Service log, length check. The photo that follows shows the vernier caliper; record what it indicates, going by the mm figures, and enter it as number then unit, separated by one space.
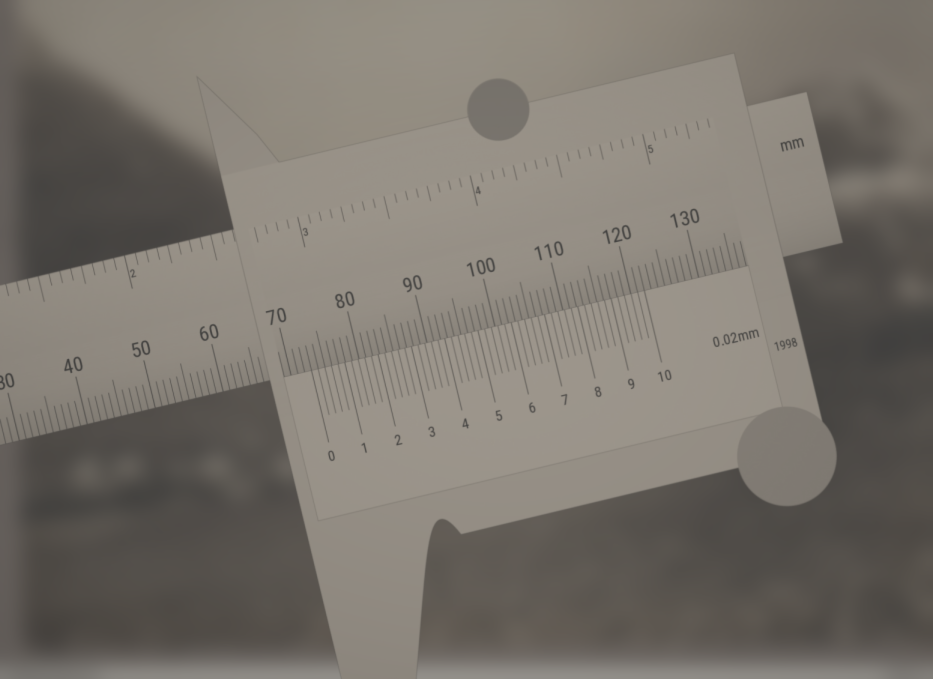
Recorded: 73.0 mm
